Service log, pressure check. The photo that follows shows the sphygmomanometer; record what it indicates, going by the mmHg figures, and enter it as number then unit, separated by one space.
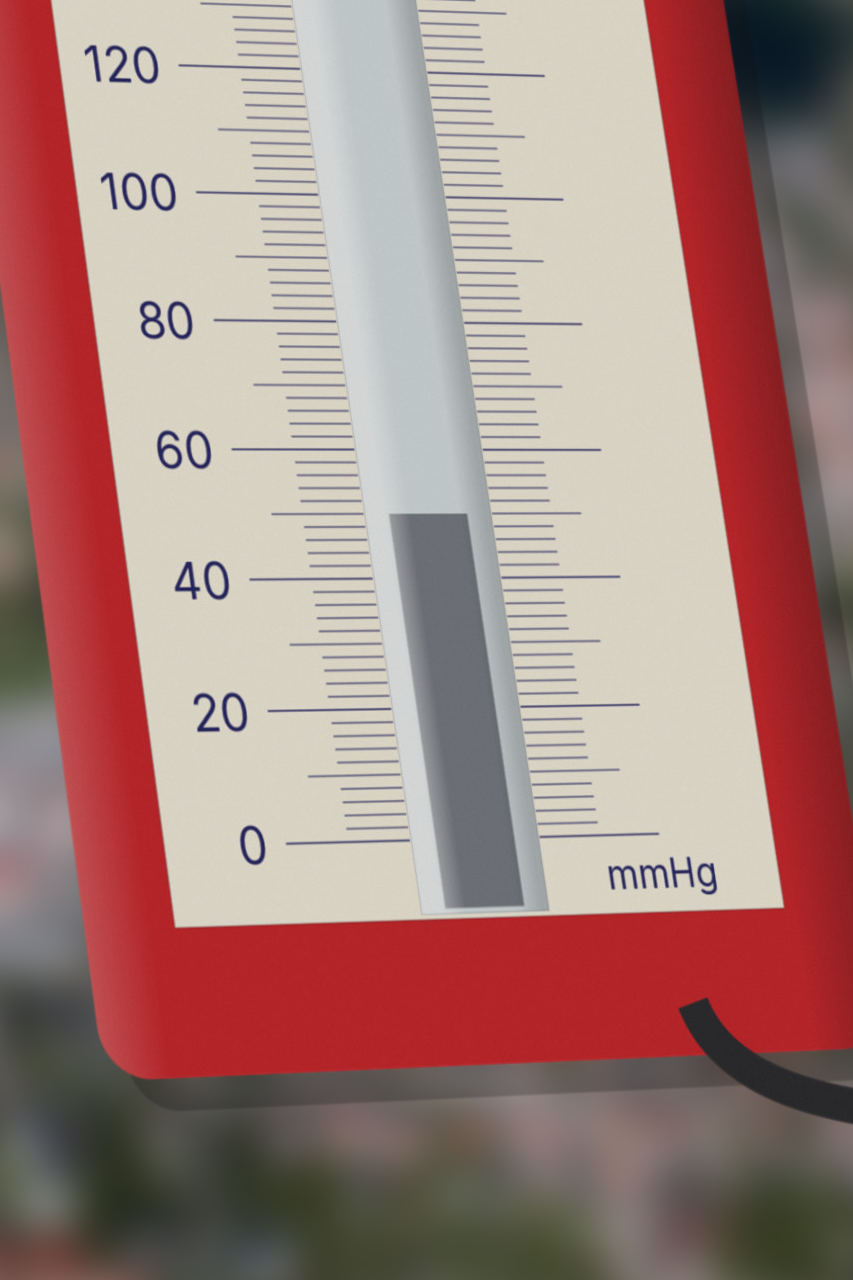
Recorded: 50 mmHg
